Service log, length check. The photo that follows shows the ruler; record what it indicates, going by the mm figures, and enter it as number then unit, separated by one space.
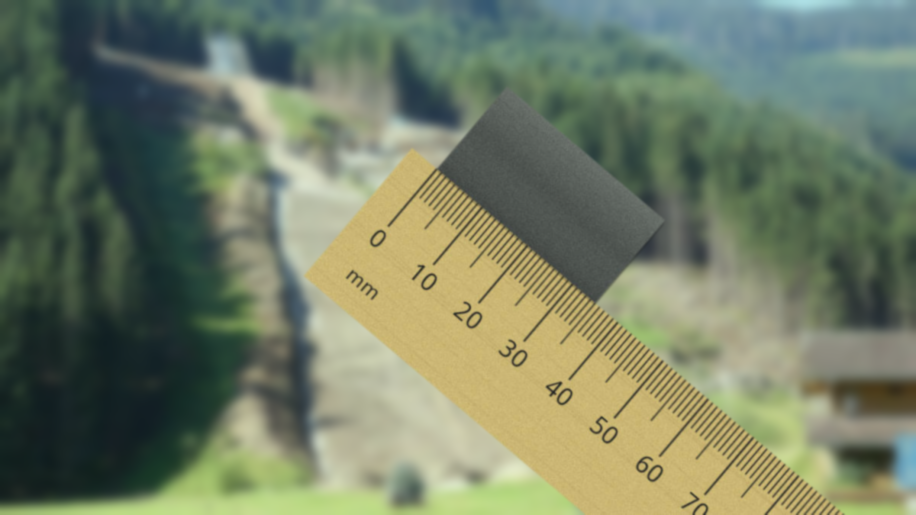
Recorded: 35 mm
